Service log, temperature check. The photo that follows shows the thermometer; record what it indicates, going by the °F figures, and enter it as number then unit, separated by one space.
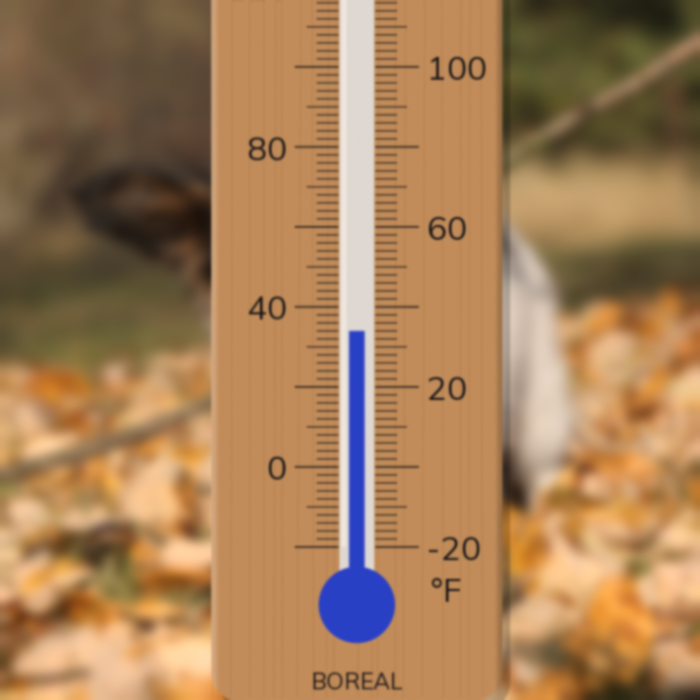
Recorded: 34 °F
